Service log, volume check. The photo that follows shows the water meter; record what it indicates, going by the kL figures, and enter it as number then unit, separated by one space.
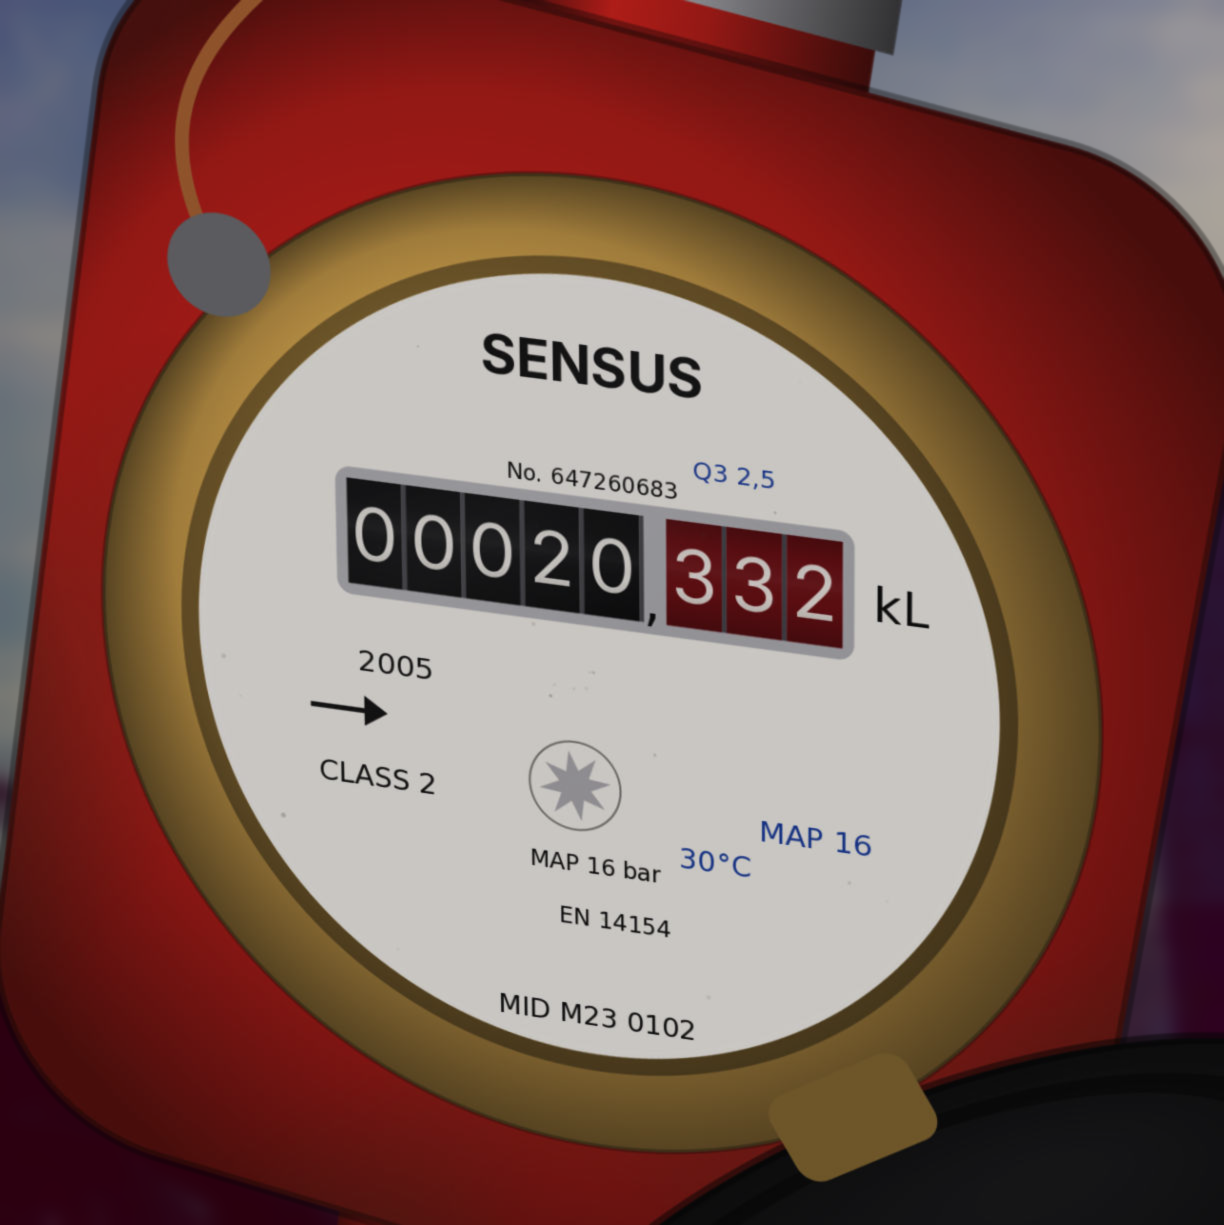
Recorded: 20.332 kL
